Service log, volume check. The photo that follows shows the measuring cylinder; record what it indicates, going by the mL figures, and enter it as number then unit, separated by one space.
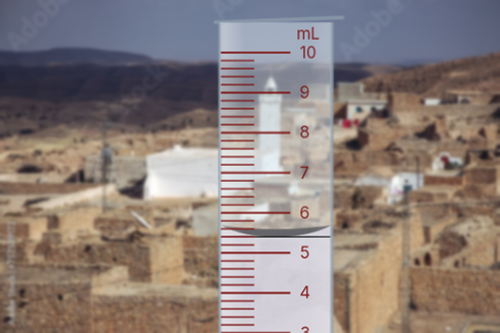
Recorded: 5.4 mL
